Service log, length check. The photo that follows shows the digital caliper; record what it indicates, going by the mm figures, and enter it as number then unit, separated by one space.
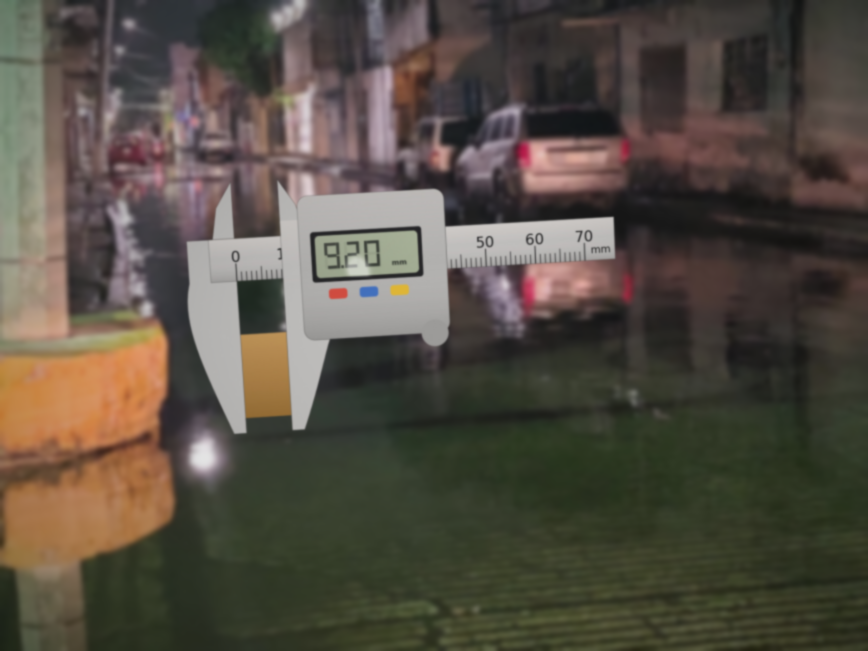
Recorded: 9.20 mm
